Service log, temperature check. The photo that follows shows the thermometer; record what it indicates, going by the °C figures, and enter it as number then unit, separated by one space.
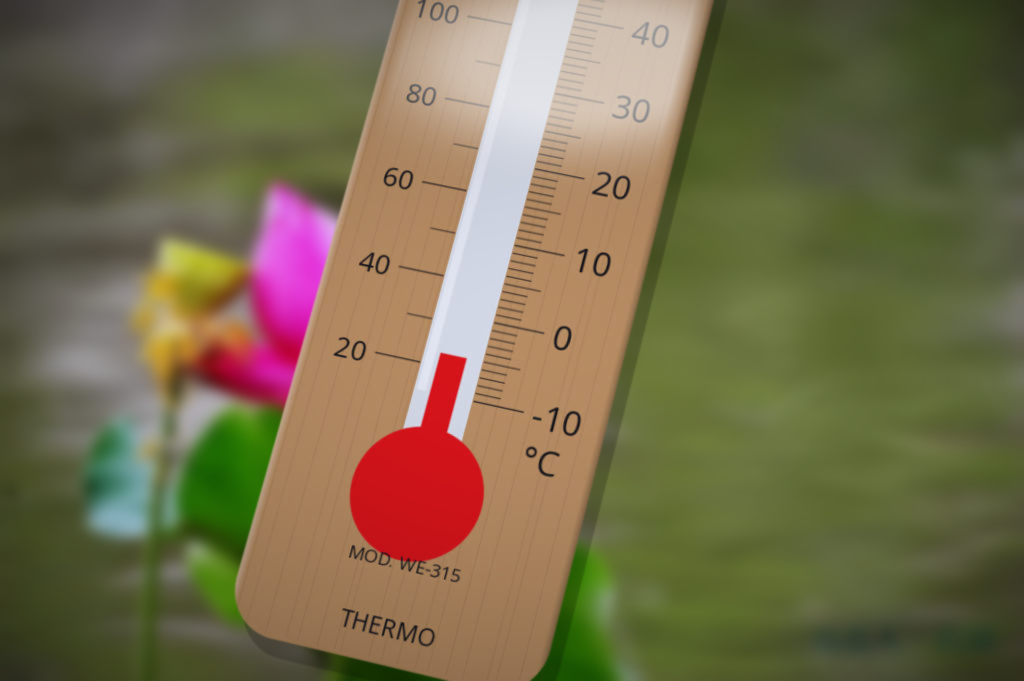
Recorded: -5 °C
